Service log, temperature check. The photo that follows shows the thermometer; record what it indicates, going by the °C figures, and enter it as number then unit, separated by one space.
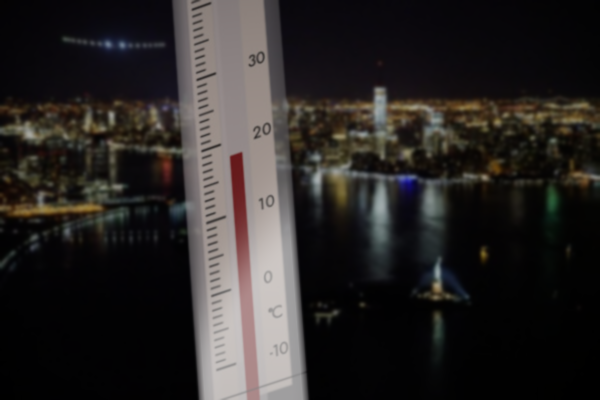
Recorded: 18 °C
